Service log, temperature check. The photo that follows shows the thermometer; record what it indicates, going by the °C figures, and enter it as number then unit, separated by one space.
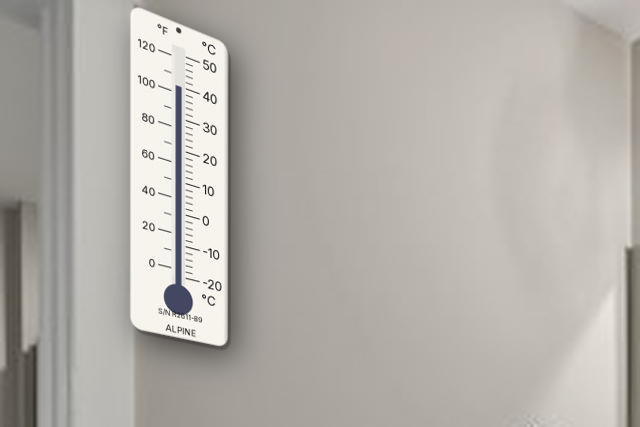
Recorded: 40 °C
